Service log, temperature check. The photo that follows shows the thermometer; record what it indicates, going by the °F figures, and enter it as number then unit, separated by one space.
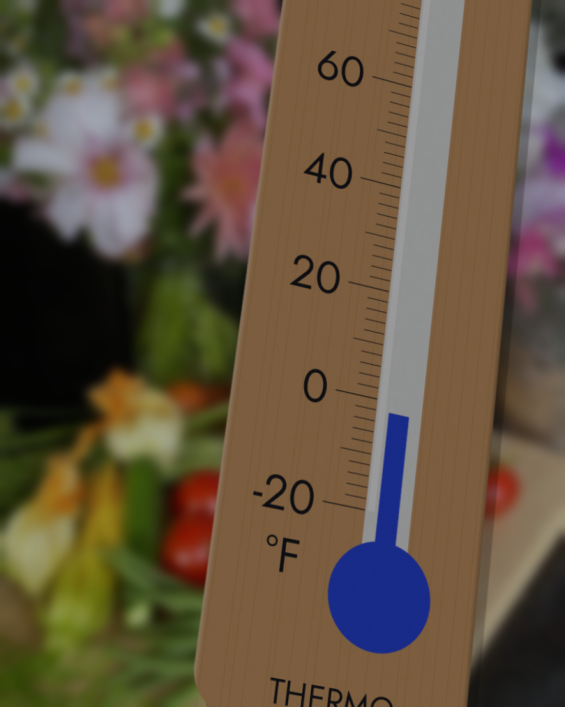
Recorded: -2 °F
